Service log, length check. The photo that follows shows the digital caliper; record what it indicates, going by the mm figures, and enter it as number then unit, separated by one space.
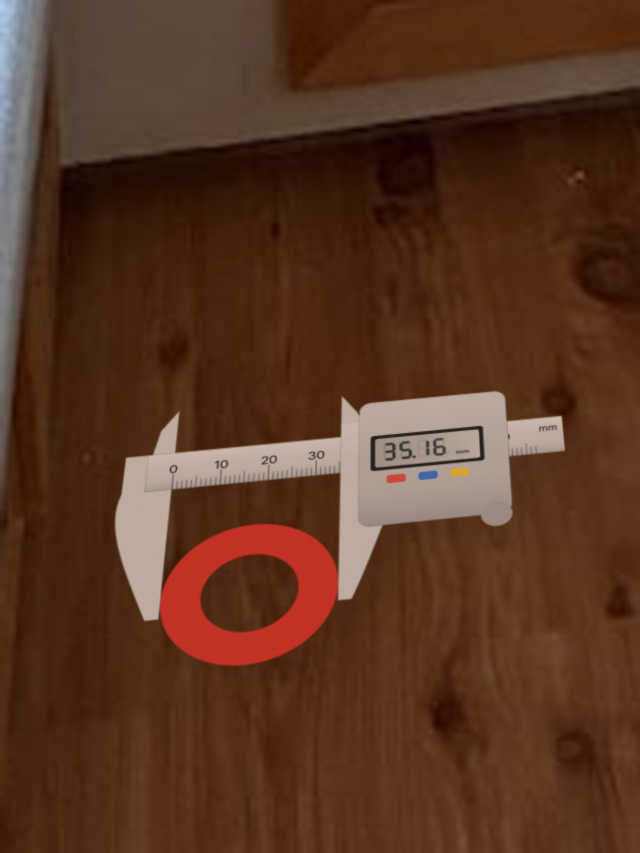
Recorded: 35.16 mm
